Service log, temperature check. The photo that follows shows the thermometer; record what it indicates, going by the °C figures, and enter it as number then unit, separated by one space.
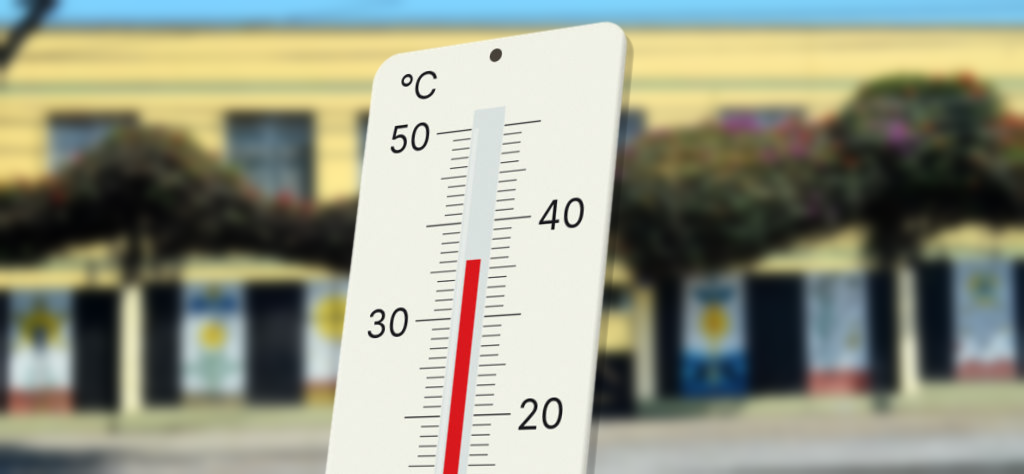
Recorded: 36 °C
